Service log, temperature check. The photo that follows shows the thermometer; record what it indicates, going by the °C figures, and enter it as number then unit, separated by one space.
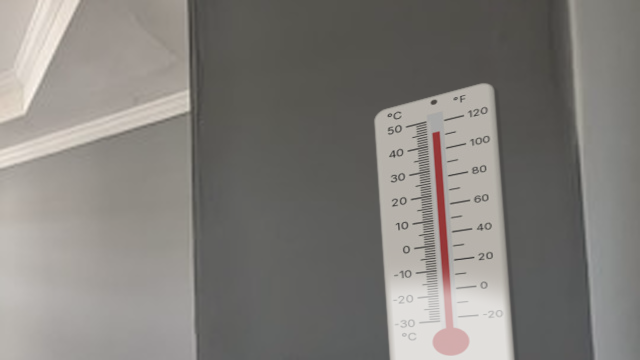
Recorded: 45 °C
